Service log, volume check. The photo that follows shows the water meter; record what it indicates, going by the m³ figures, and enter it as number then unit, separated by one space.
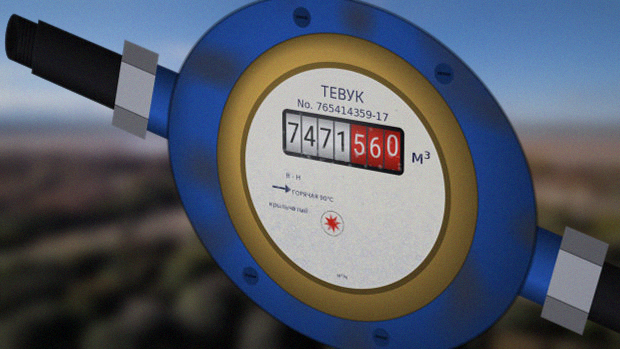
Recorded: 7471.560 m³
